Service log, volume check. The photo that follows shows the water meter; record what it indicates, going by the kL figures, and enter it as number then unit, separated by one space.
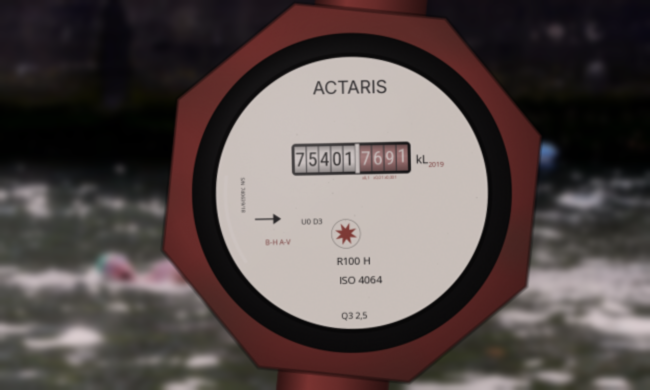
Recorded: 75401.7691 kL
